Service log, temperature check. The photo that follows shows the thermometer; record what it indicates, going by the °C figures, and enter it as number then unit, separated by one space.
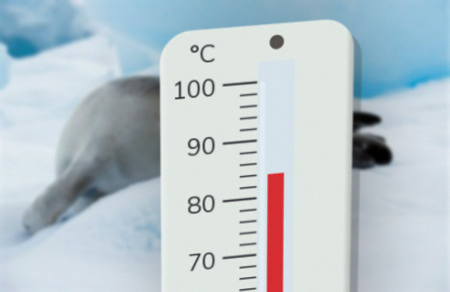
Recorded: 84 °C
